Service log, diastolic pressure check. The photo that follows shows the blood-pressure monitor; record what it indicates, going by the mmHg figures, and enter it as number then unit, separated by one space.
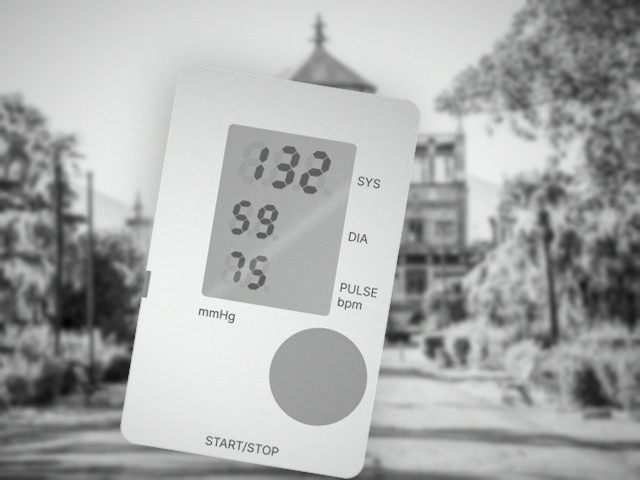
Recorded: 59 mmHg
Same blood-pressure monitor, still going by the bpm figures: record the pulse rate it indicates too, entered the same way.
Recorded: 75 bpm
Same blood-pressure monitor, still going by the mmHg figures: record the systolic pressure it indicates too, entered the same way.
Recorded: 132 mmHg
